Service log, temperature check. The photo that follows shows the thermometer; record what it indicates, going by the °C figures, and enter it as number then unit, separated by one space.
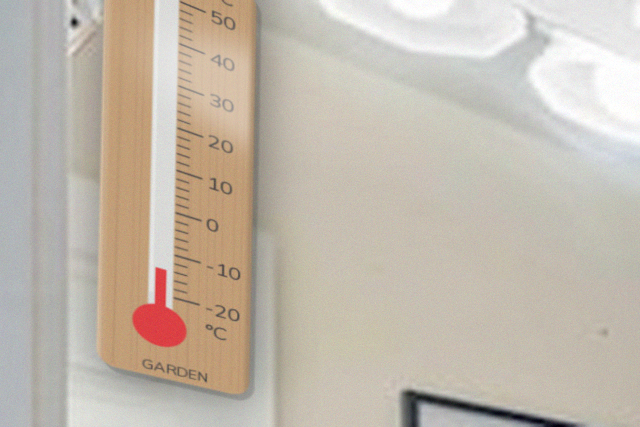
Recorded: -14 °C
